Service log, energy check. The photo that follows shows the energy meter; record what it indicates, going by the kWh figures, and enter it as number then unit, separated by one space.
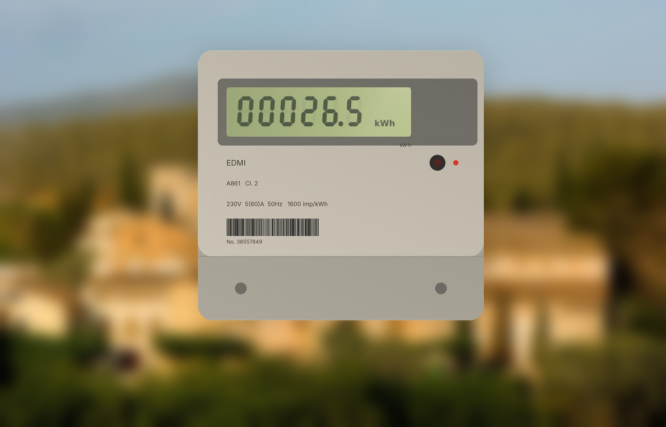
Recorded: 26.5 kWh
